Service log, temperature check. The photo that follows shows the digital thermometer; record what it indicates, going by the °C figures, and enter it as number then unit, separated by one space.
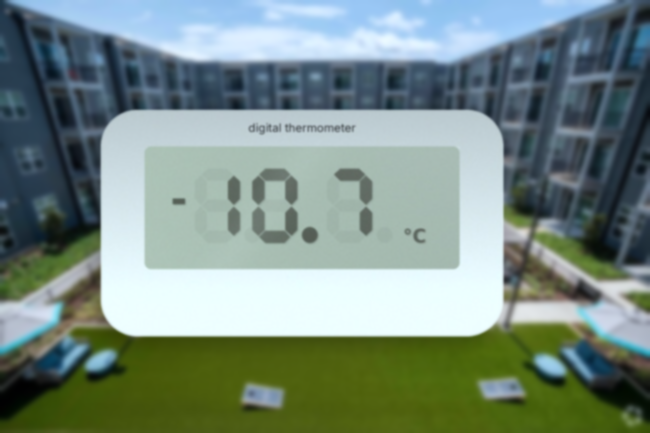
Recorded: -10.7 °C
